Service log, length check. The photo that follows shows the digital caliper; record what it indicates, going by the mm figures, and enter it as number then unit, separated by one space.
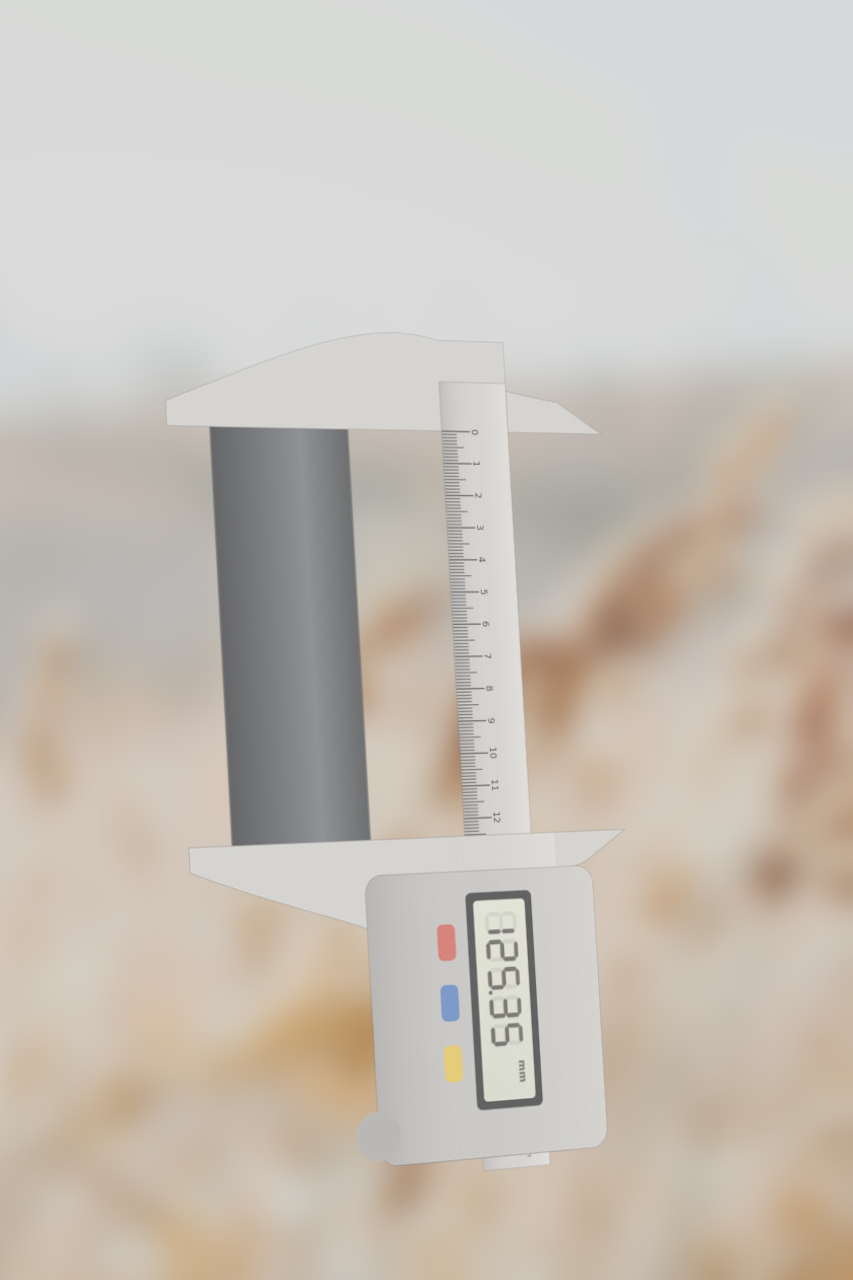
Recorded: 125.35 mm
